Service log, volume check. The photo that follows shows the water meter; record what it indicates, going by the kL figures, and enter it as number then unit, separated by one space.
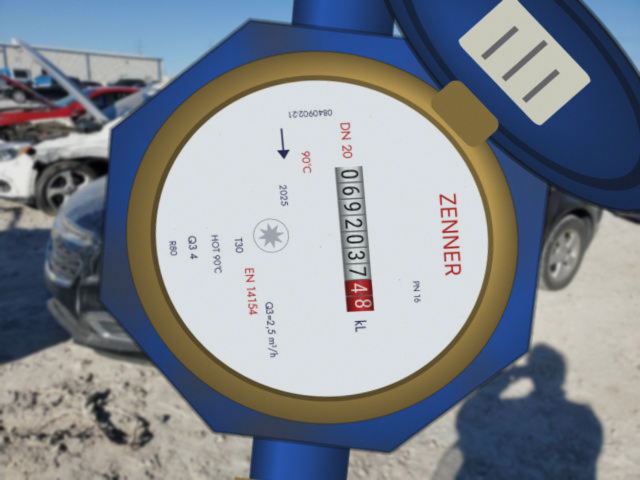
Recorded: 692037.48 kL
